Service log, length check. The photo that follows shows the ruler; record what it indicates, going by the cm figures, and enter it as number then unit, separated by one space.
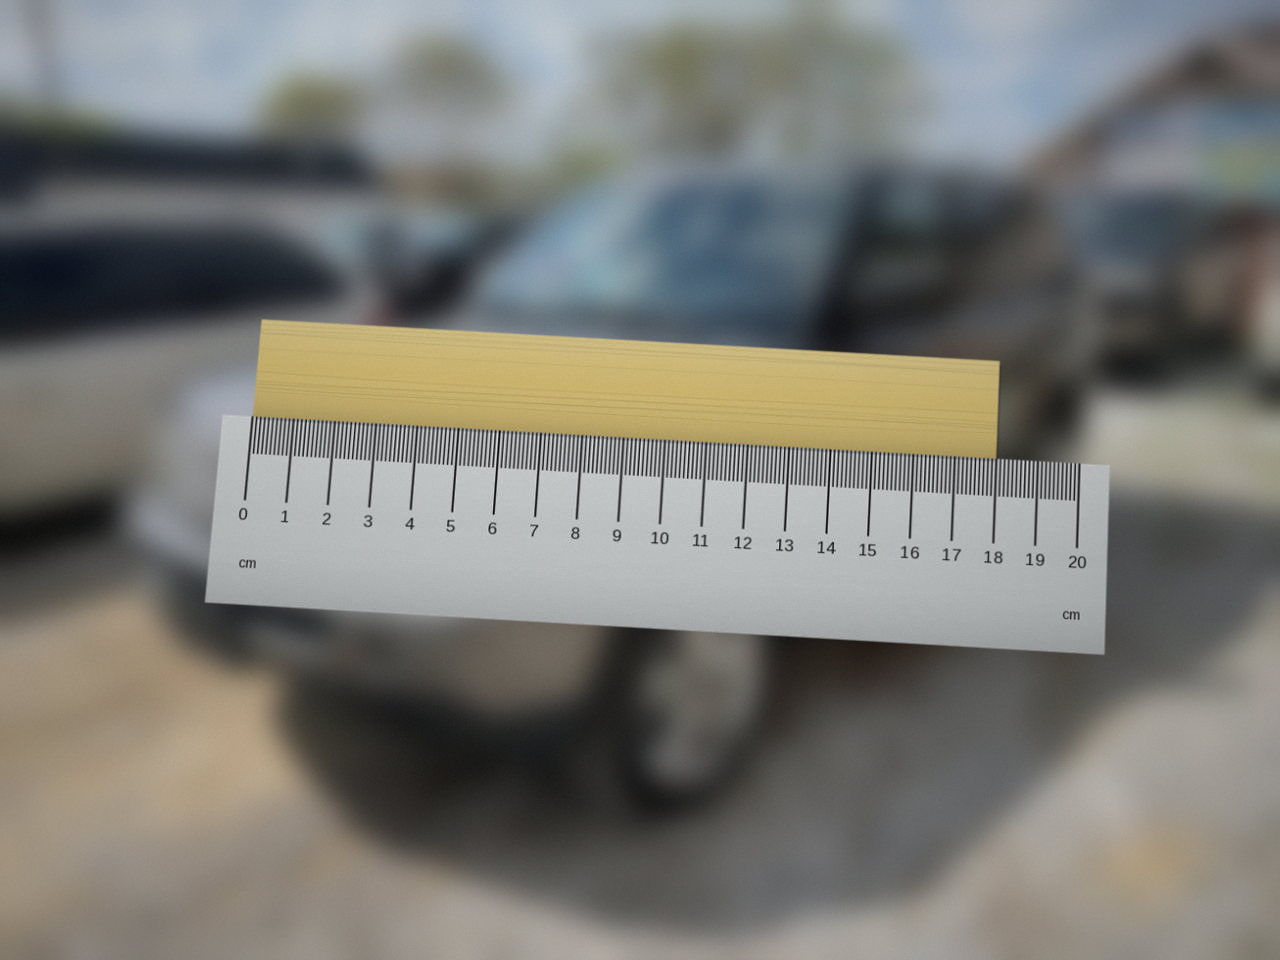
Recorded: 18 cm
